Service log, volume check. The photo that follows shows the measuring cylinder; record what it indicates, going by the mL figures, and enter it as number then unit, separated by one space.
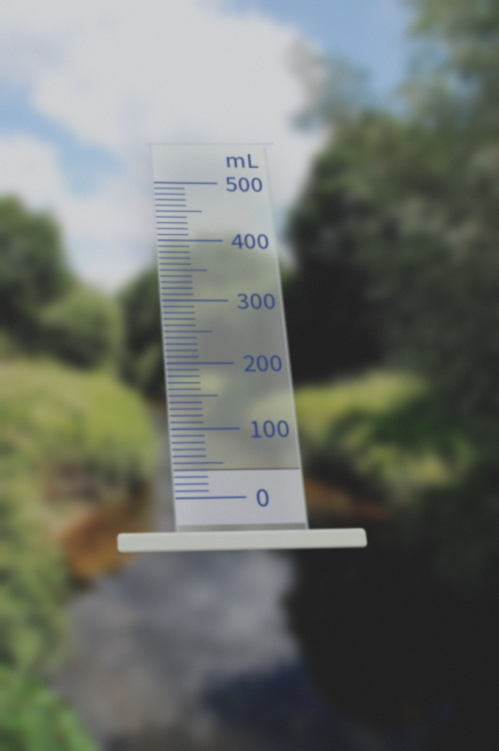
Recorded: 40 mL
